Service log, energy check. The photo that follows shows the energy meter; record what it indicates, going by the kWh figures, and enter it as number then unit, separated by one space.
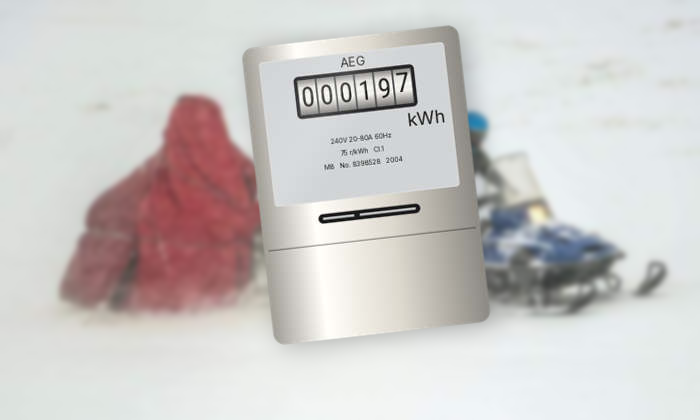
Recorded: 197 kWh
